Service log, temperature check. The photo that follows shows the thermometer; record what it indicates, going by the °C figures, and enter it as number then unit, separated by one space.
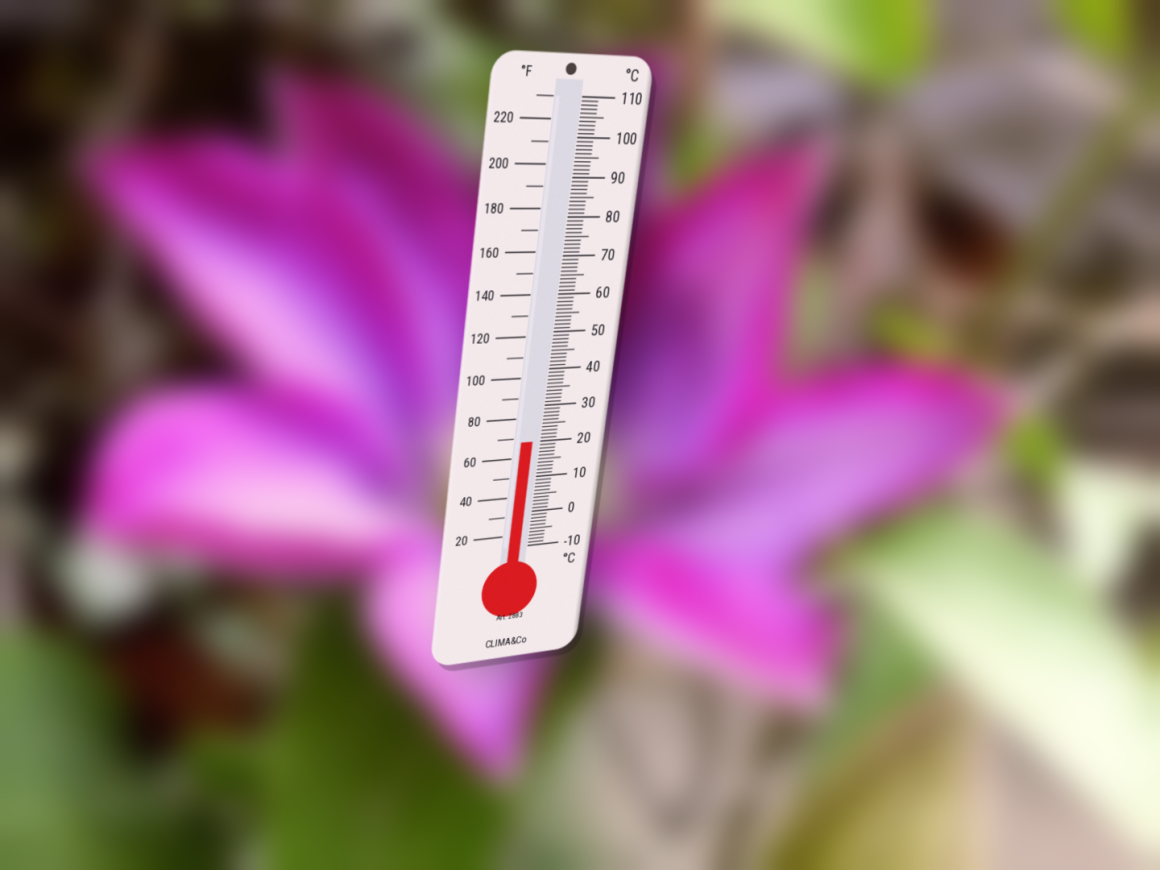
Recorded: 20 °C
